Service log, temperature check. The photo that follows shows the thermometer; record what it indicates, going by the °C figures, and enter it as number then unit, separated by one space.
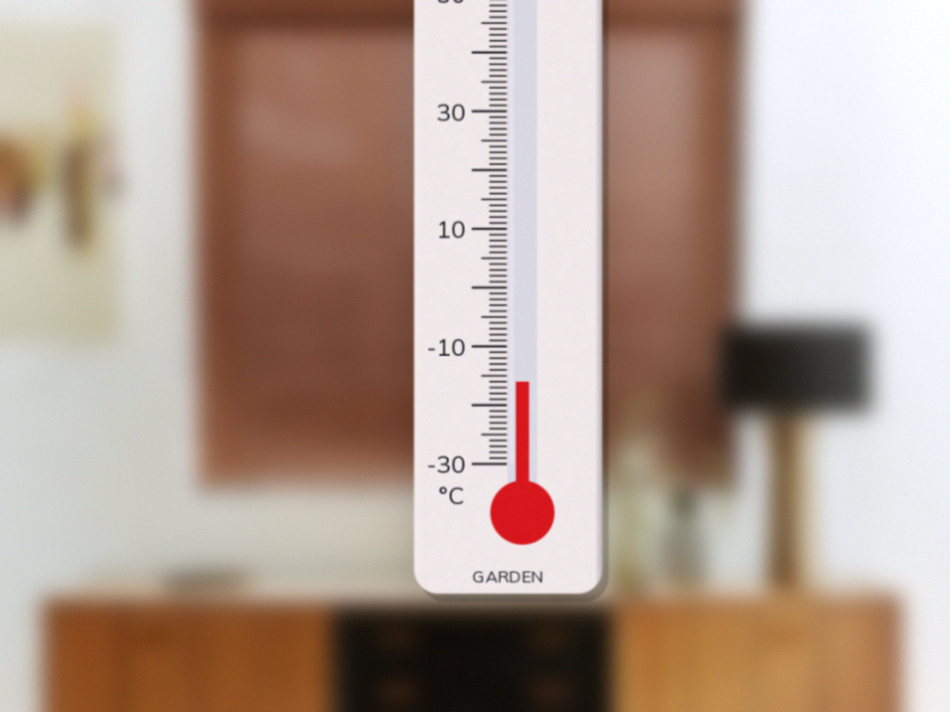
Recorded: -16 °C
